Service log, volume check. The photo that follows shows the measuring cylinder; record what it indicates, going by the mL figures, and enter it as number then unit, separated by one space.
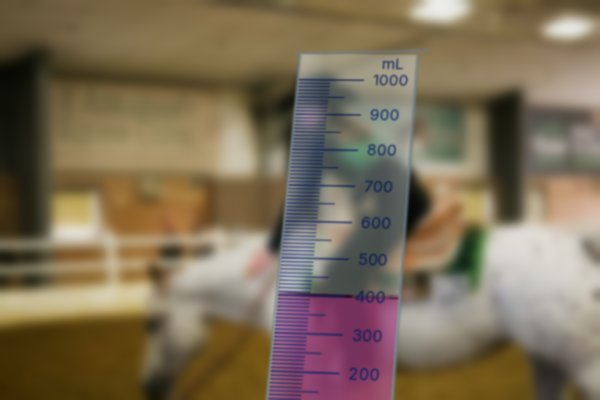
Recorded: 400 mL
